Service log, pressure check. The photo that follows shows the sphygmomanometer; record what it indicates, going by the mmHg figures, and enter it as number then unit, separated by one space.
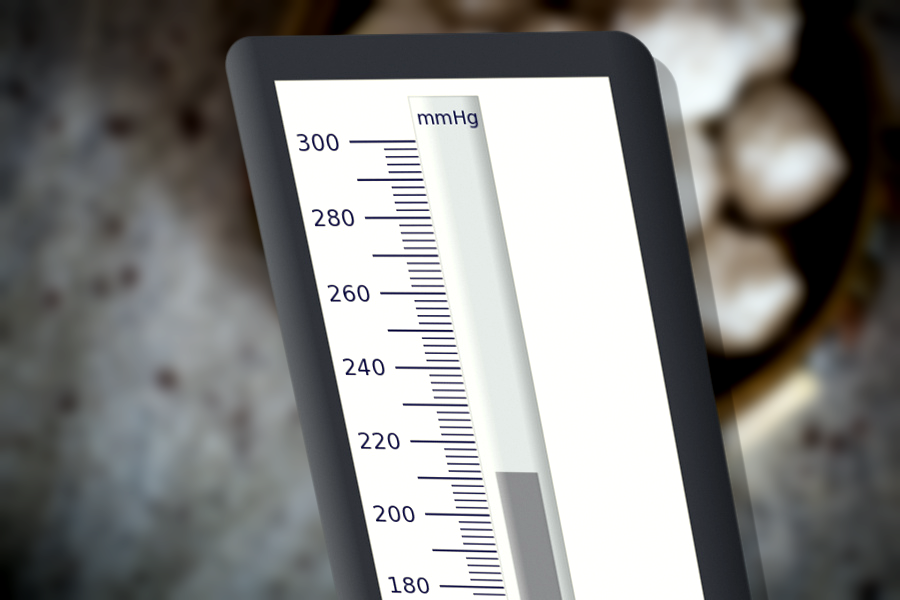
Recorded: 212 mmHg
